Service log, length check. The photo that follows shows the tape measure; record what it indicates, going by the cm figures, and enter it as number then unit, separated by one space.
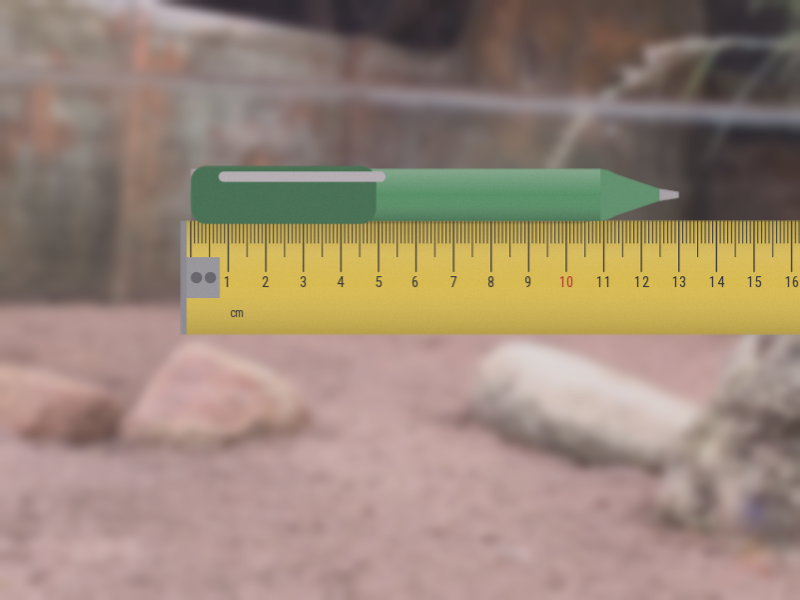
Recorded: 13 cm
